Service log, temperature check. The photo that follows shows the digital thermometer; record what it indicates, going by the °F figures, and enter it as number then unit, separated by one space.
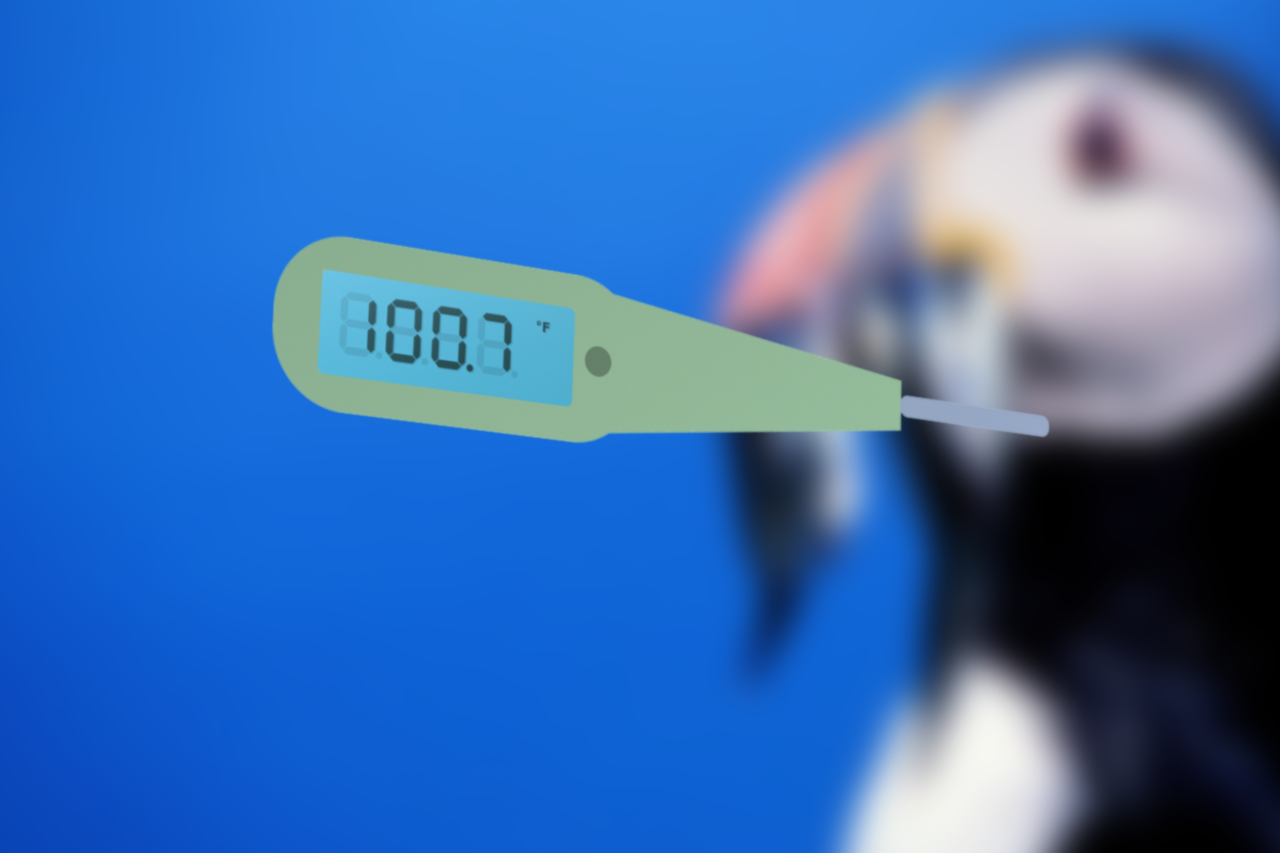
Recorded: 100.7 °F
